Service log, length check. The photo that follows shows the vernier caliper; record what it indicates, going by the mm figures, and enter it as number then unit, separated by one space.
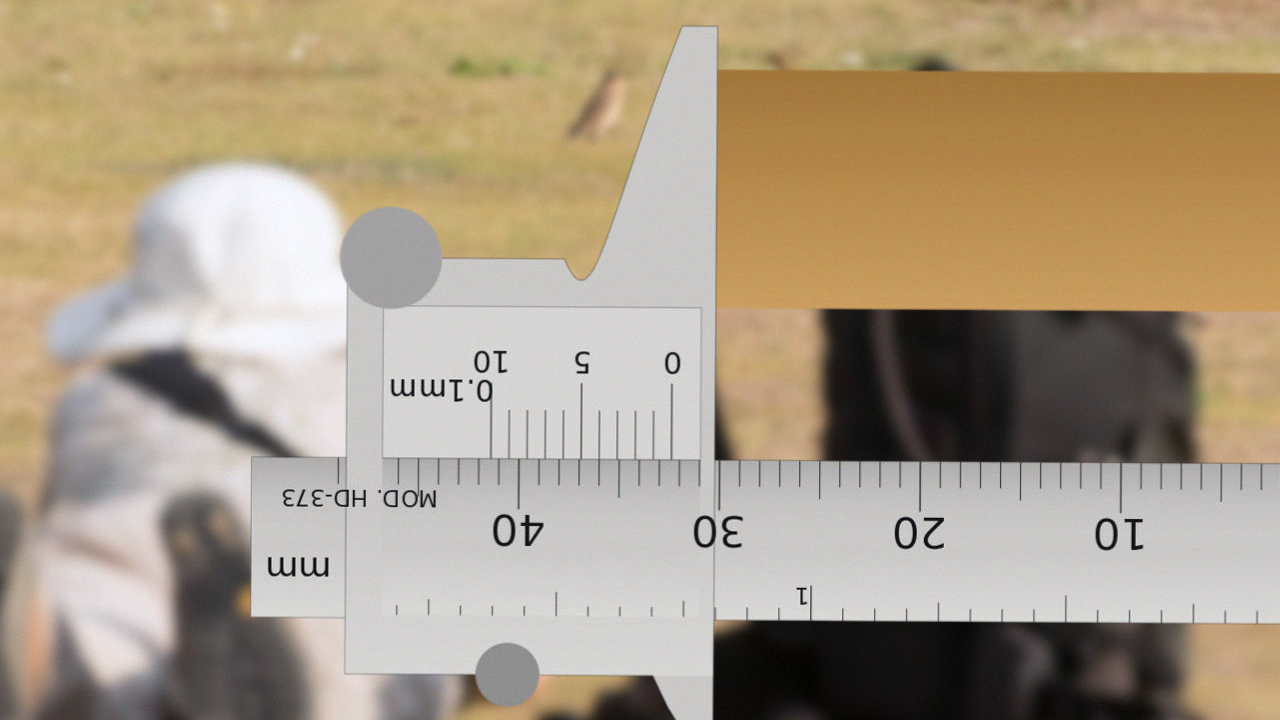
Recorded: 32.4 mm
